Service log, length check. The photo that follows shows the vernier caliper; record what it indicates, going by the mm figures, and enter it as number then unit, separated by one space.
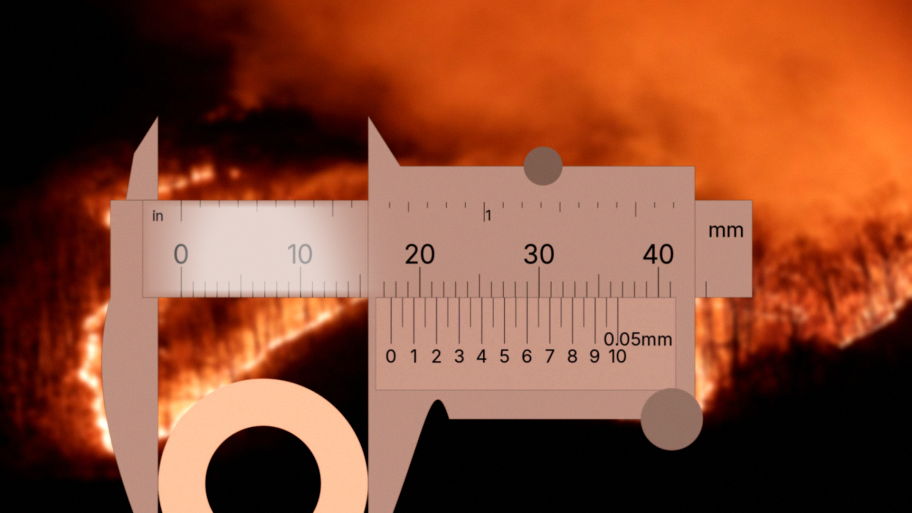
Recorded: 17.6 mm
